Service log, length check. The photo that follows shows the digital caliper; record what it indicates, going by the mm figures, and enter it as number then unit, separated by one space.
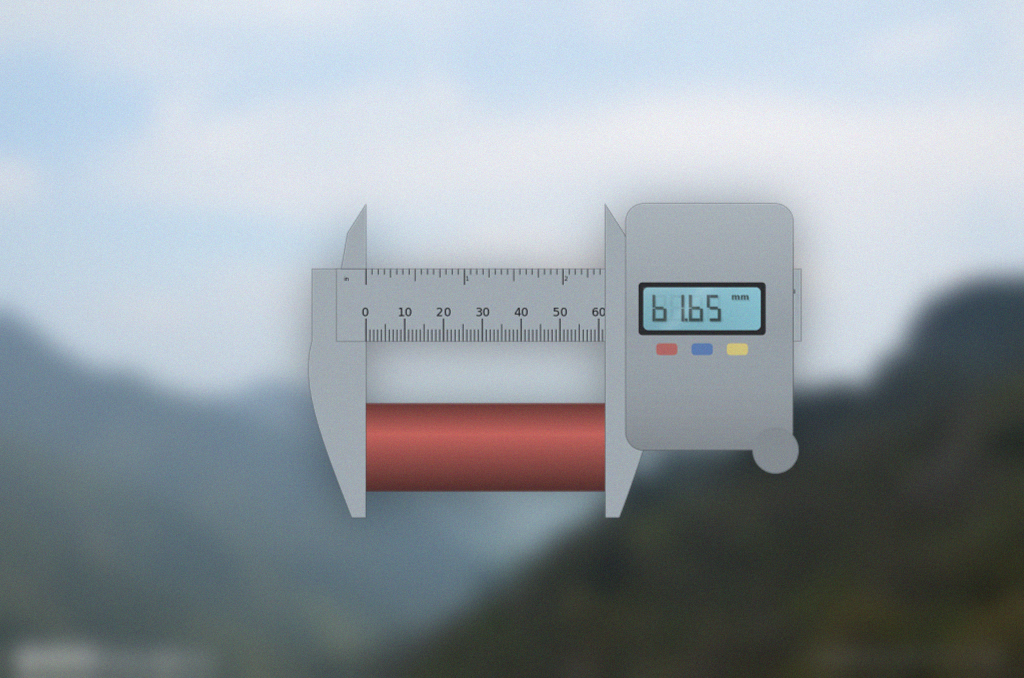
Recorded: 61.65 mm
